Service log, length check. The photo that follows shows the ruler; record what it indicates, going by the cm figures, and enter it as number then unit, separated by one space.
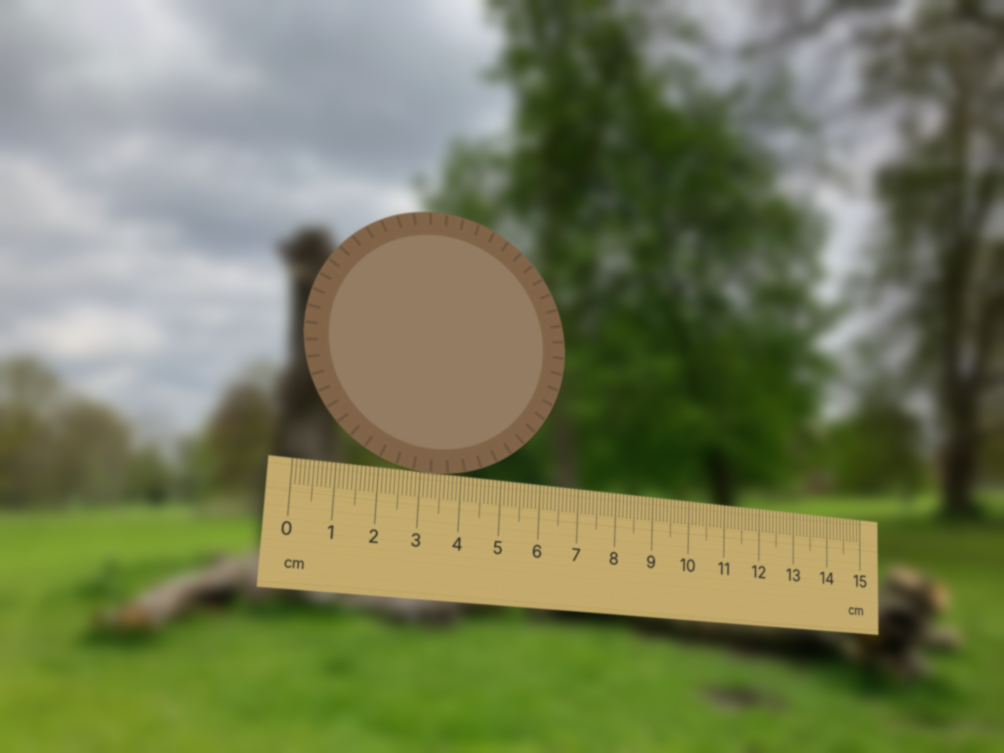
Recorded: 6.5 cm
